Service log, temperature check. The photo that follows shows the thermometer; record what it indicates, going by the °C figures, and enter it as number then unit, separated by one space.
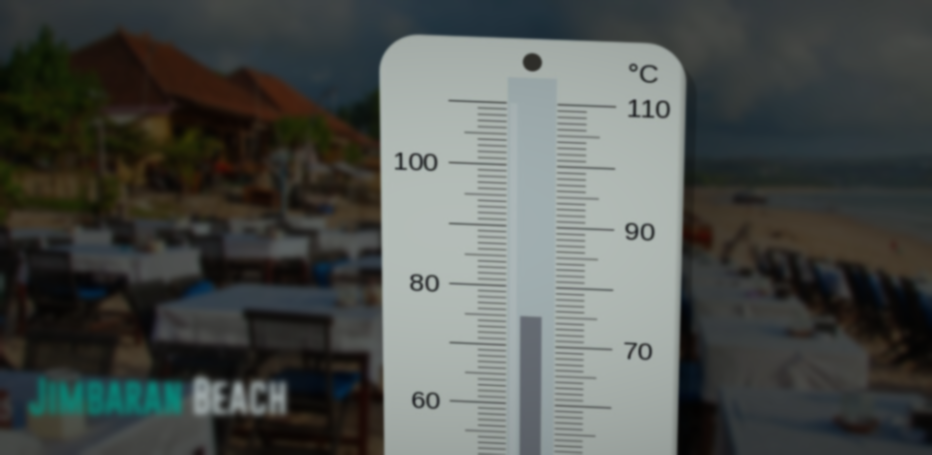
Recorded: 75 °C
